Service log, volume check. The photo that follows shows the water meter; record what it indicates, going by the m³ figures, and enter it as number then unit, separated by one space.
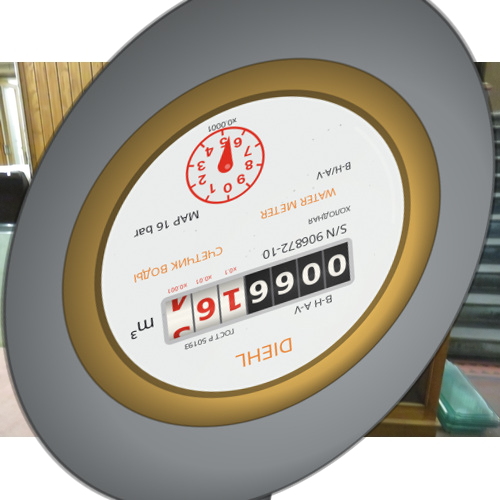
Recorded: 66.1635 m³
